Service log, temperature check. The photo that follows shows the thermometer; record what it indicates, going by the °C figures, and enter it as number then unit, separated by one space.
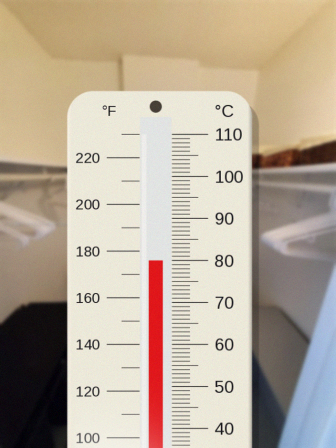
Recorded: 80 °C
